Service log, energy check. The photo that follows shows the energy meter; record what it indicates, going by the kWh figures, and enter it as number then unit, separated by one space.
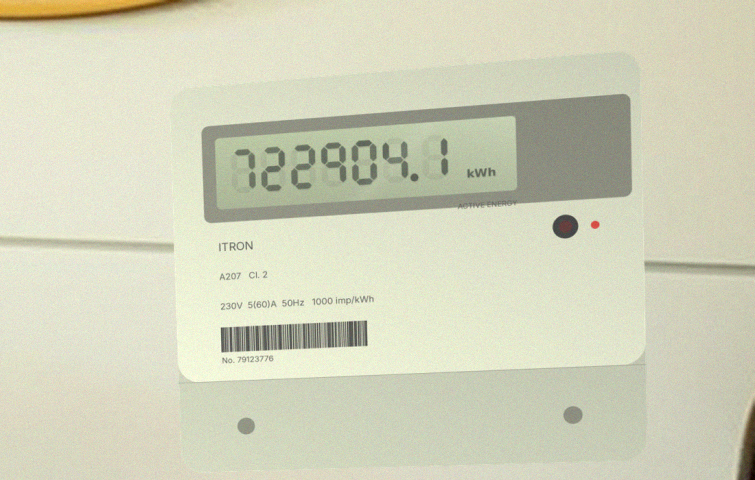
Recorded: 722904.1 kWh
